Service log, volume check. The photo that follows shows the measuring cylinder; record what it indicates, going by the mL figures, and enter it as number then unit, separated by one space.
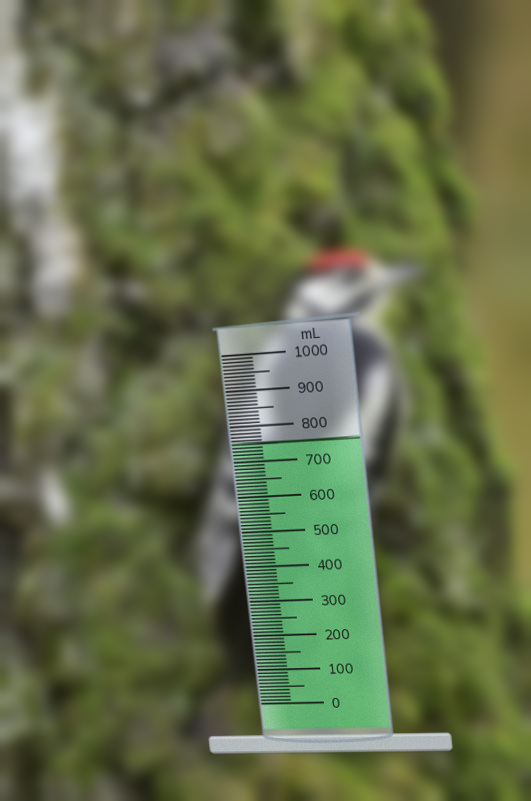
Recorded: 750 mL
